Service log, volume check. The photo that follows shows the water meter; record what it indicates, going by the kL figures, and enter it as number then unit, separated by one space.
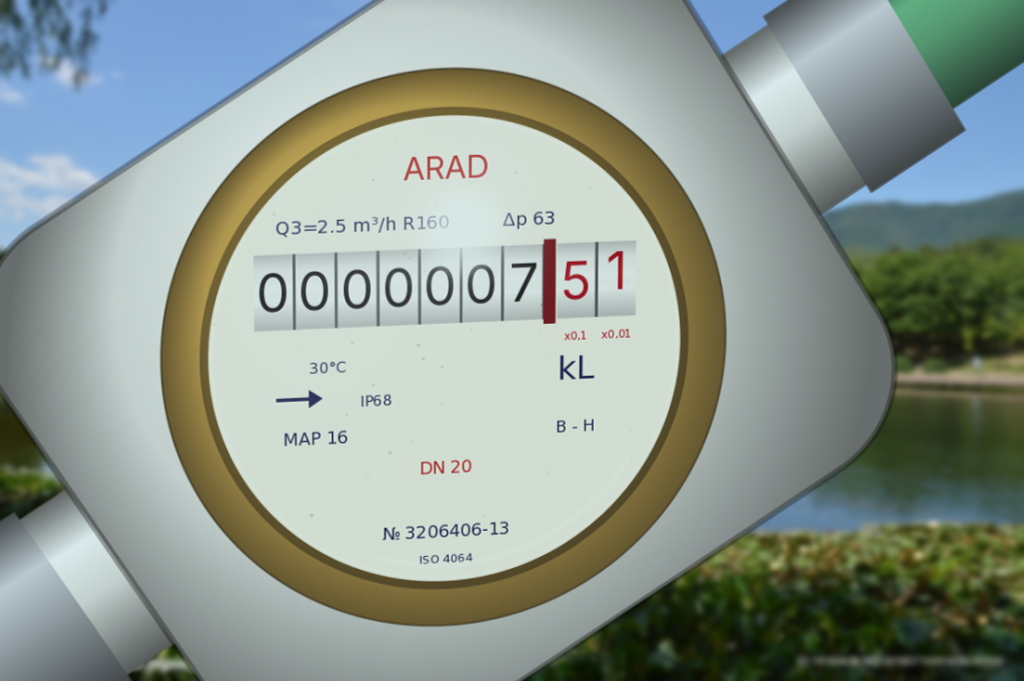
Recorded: 7.51 kL
